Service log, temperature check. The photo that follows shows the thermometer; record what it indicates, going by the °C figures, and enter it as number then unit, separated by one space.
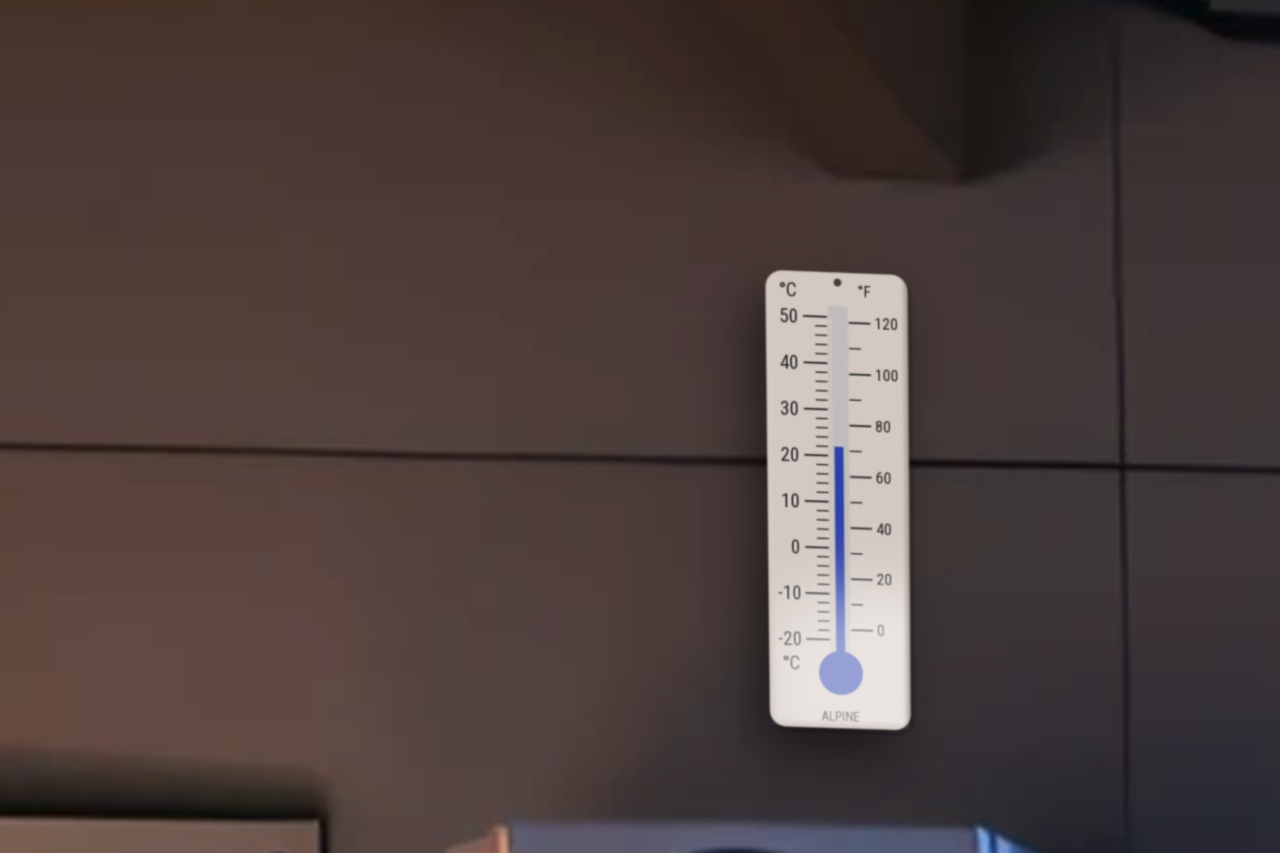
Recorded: 22 °C
